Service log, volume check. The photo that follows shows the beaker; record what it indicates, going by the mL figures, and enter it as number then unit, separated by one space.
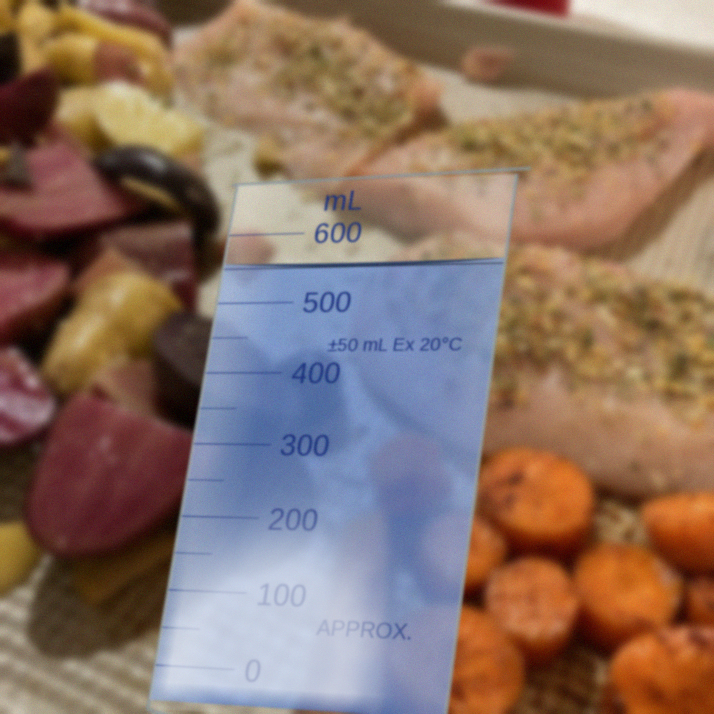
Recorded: 550 mL
